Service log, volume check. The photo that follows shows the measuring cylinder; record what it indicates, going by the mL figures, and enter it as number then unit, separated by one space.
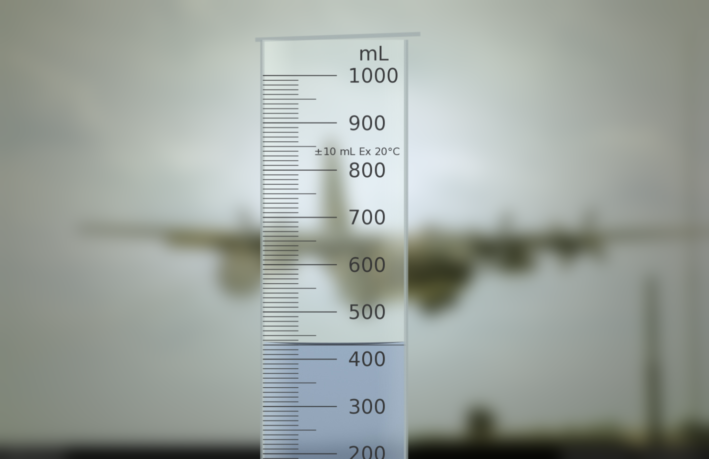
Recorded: 430 mL
